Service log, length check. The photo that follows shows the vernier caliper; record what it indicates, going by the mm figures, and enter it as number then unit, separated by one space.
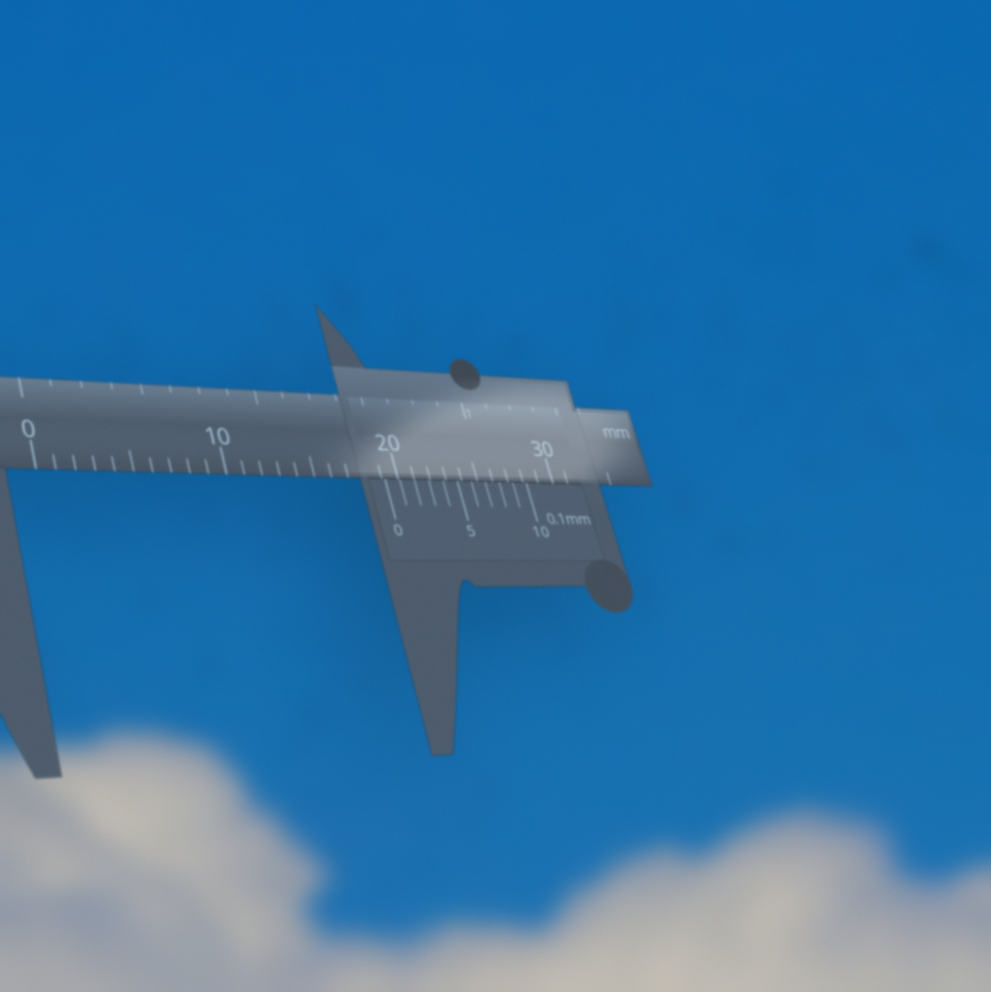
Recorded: 19.2 mm
